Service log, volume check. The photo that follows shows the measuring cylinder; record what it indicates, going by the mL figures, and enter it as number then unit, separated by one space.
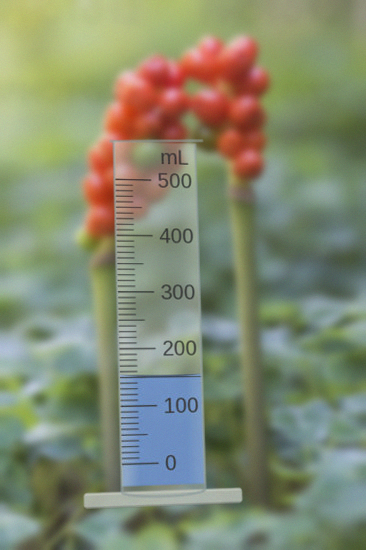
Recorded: 150 mL
